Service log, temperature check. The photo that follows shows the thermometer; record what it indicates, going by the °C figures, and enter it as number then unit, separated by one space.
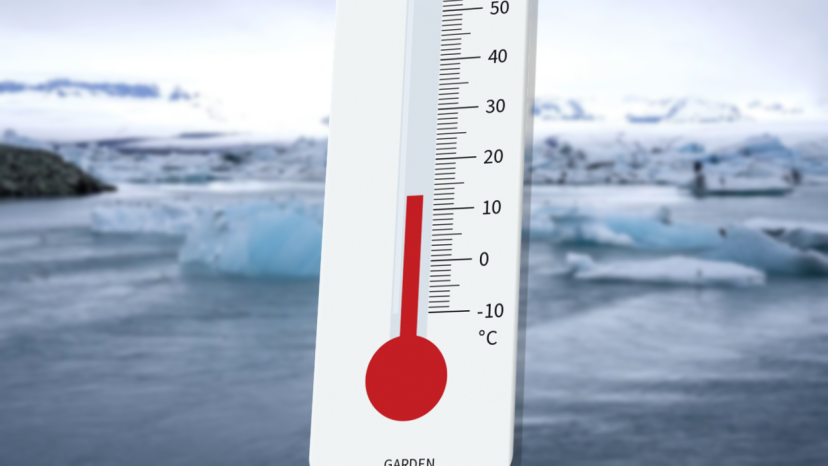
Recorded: 13 °C
